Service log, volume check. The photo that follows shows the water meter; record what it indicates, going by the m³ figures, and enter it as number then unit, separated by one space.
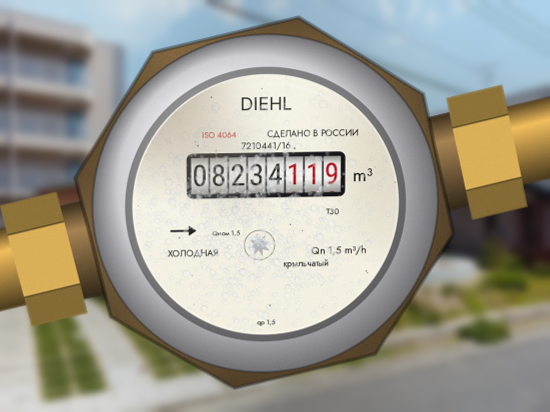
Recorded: 8234.119 m³
